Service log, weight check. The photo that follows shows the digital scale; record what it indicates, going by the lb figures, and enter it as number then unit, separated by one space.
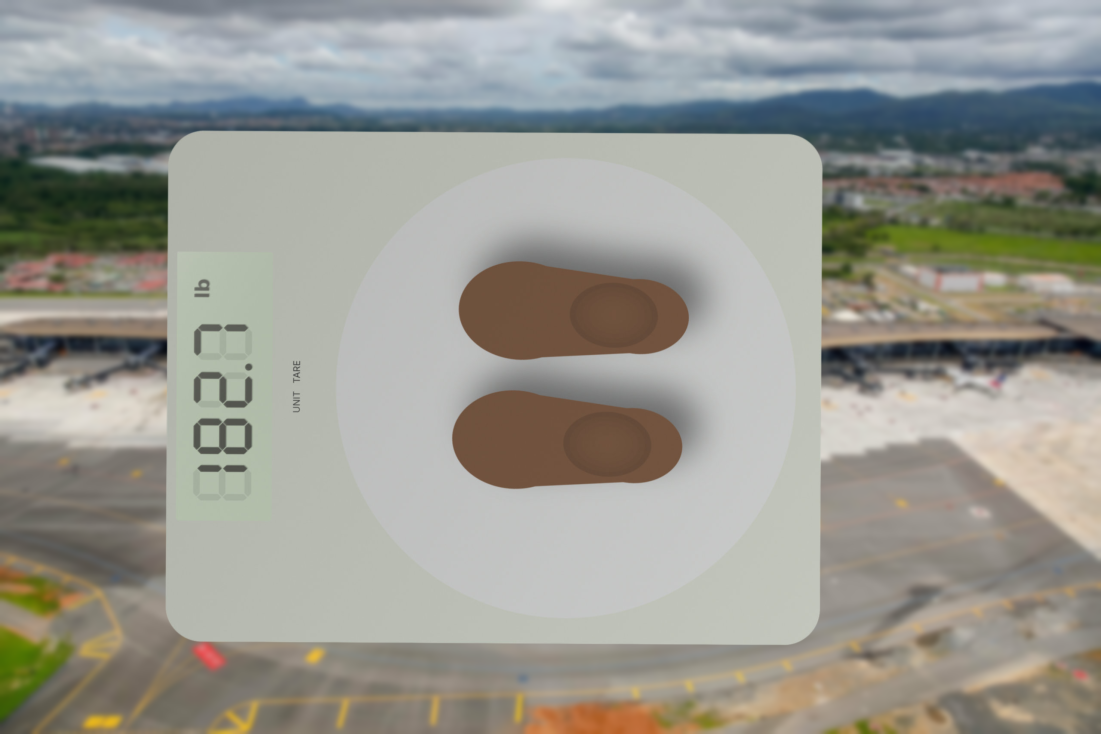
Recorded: 182.7 lb
